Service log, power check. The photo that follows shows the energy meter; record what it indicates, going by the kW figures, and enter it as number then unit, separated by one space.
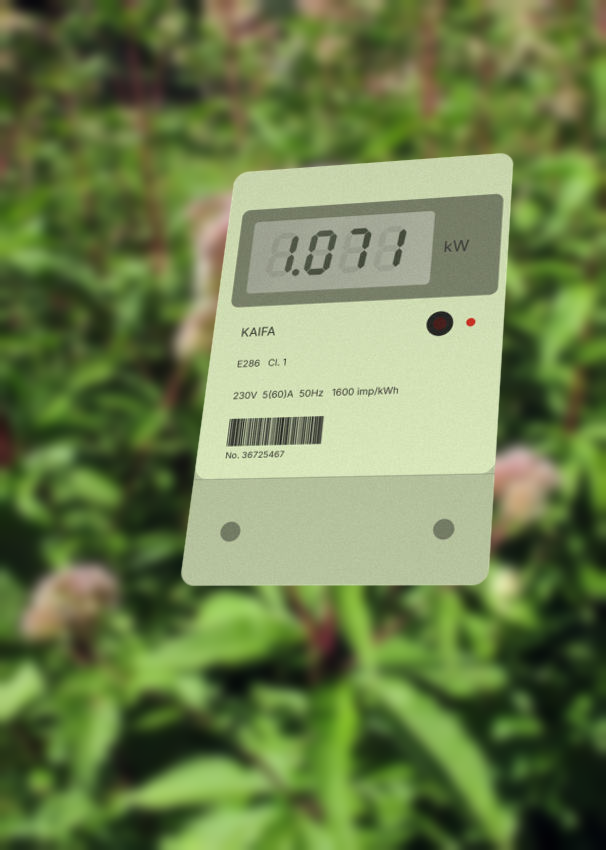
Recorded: 1.071 kW
